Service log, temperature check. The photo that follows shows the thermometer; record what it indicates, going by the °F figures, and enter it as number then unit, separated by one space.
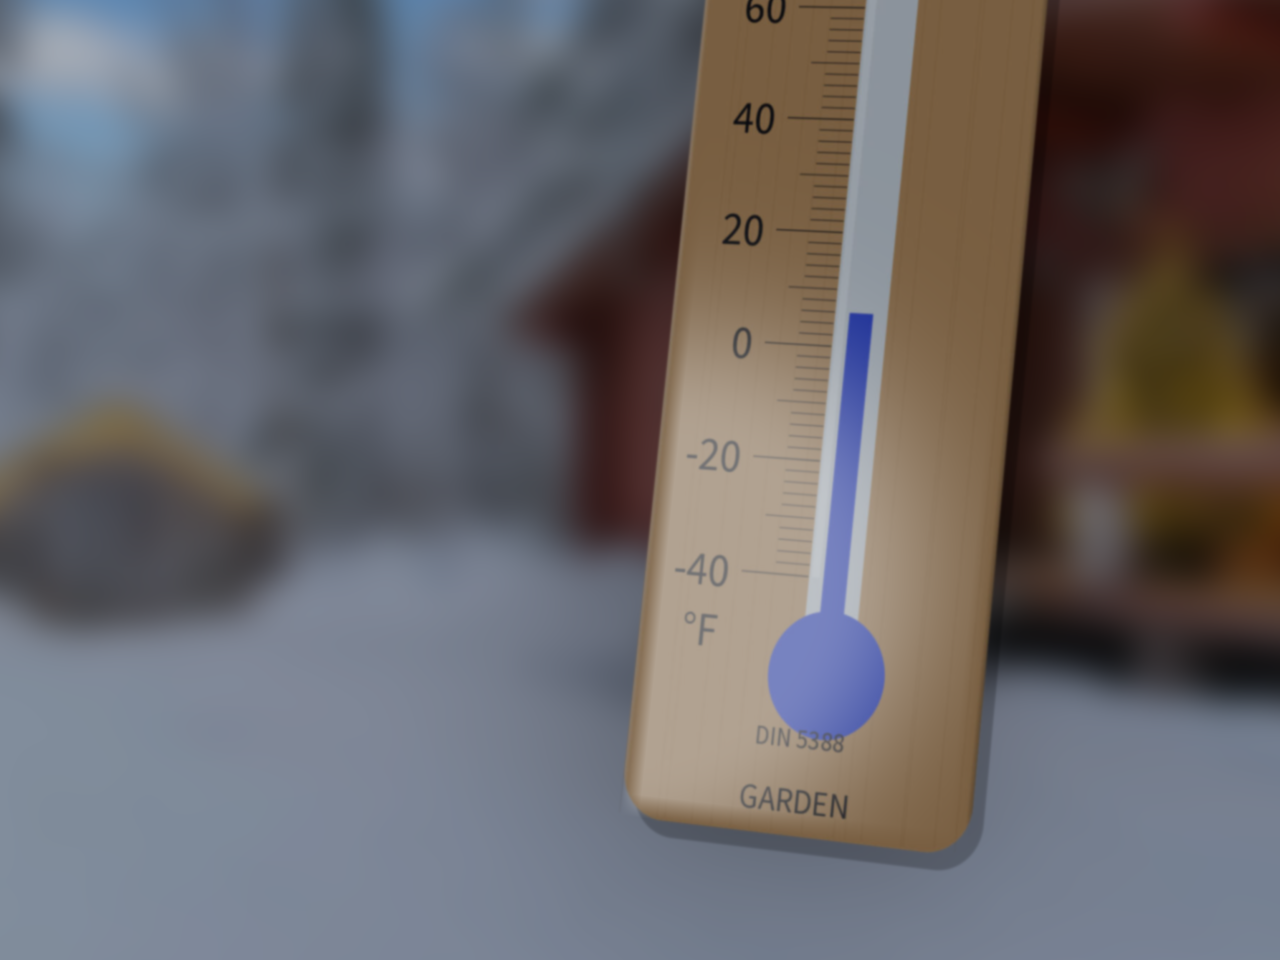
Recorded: 6 °F
